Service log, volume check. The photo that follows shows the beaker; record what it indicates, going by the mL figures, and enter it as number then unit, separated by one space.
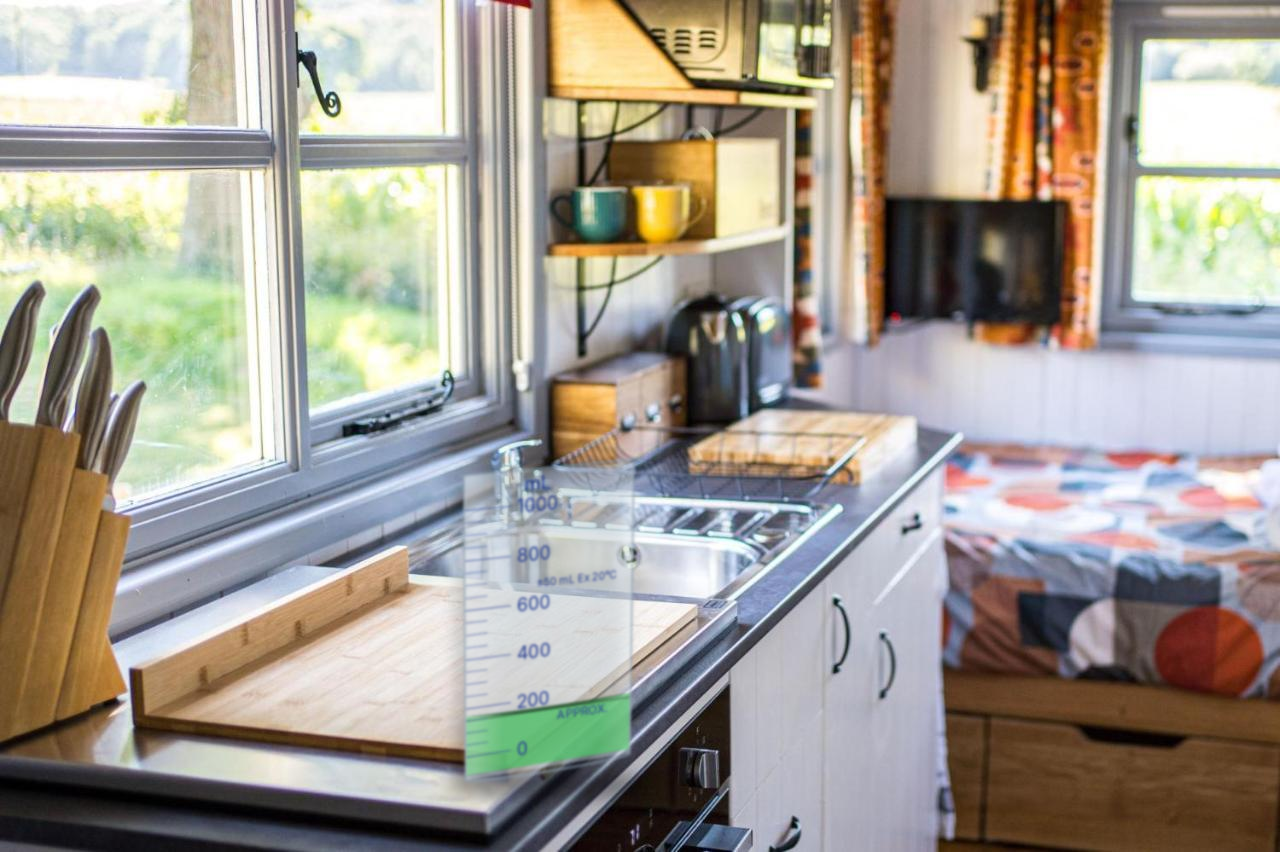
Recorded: 150 mL
